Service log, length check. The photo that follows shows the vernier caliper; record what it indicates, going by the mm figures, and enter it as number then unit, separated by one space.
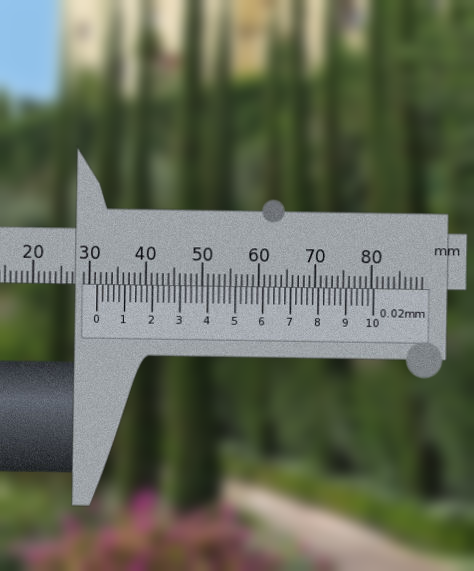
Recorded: 31.4 mm
